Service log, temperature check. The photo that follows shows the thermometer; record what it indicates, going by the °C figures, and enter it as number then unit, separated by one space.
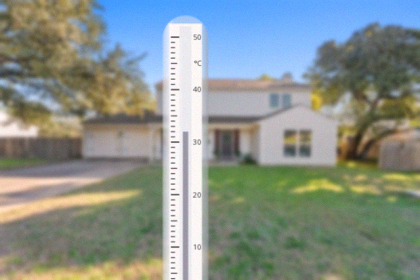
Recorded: 32 °C
